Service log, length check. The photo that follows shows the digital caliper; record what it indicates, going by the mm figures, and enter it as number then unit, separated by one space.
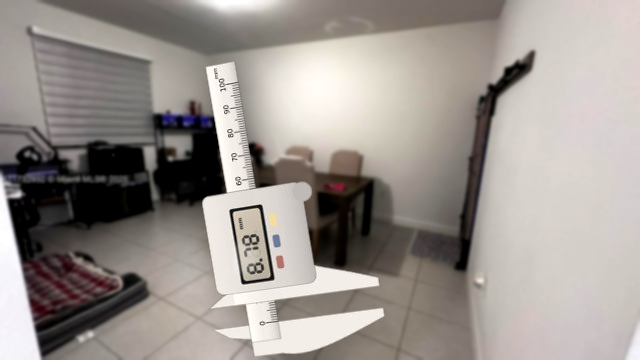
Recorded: 8.78 mm
